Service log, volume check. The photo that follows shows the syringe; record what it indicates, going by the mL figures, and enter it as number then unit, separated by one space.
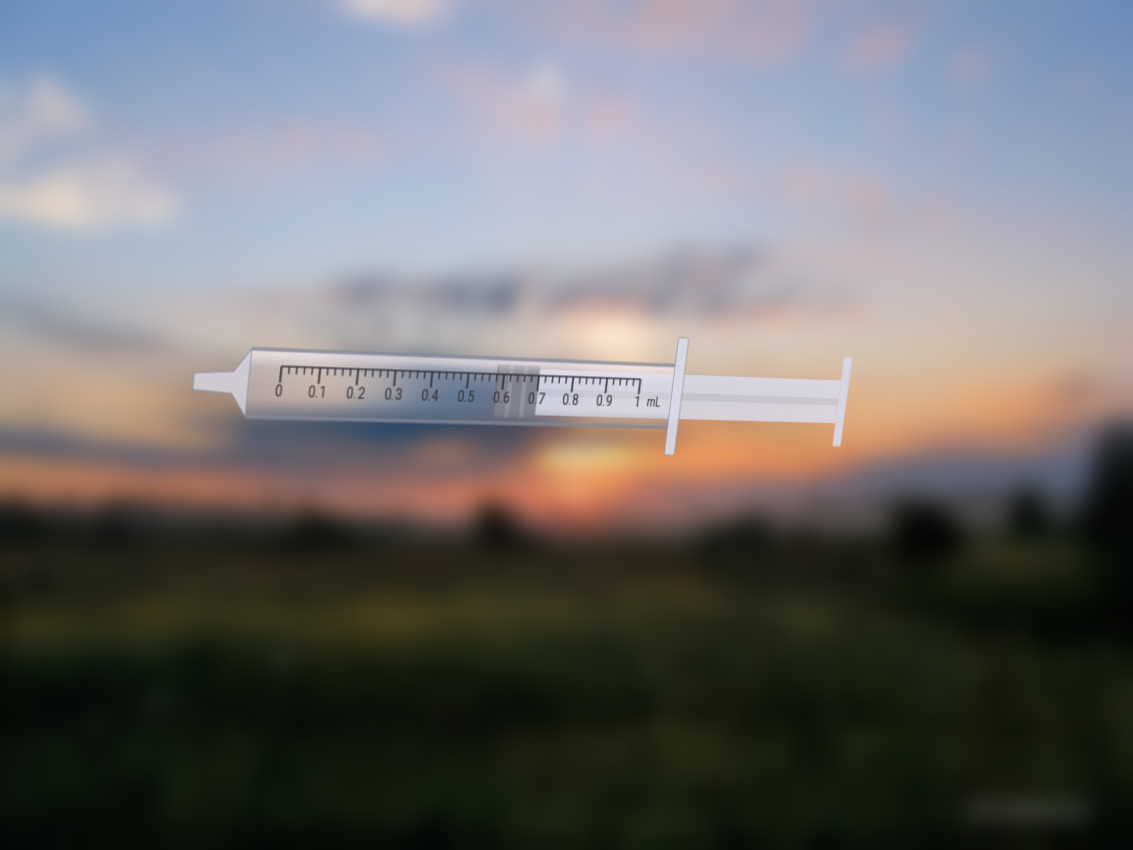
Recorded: 0.58 mL
